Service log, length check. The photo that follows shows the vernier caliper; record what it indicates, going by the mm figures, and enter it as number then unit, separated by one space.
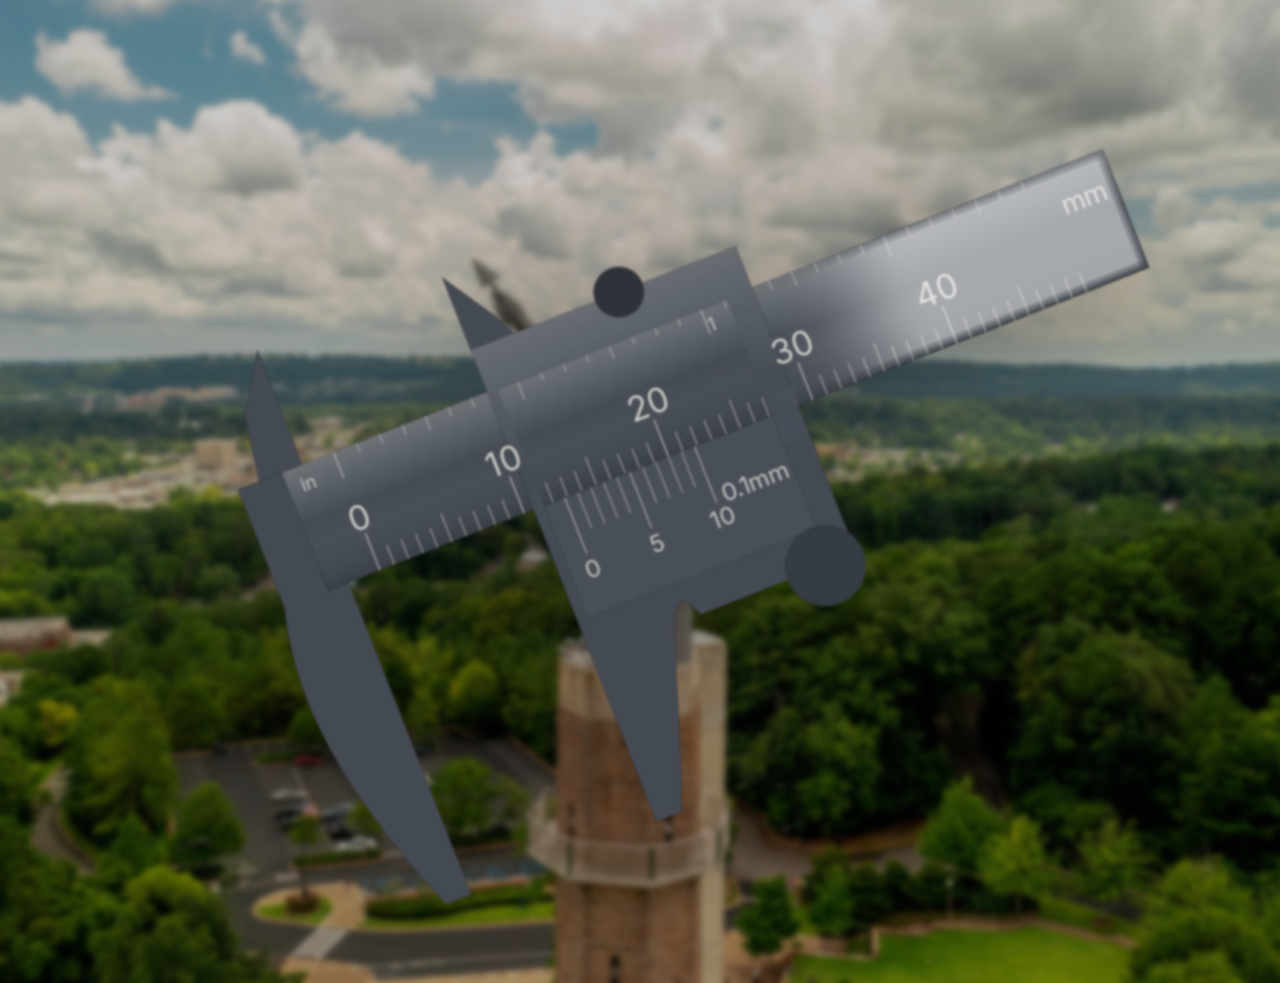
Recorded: 12.8 mm
